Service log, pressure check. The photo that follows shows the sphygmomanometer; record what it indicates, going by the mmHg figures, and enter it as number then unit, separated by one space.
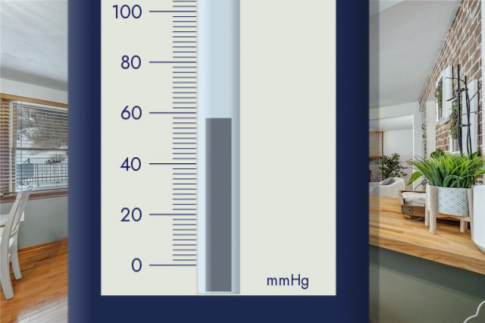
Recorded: 58 mmHg
